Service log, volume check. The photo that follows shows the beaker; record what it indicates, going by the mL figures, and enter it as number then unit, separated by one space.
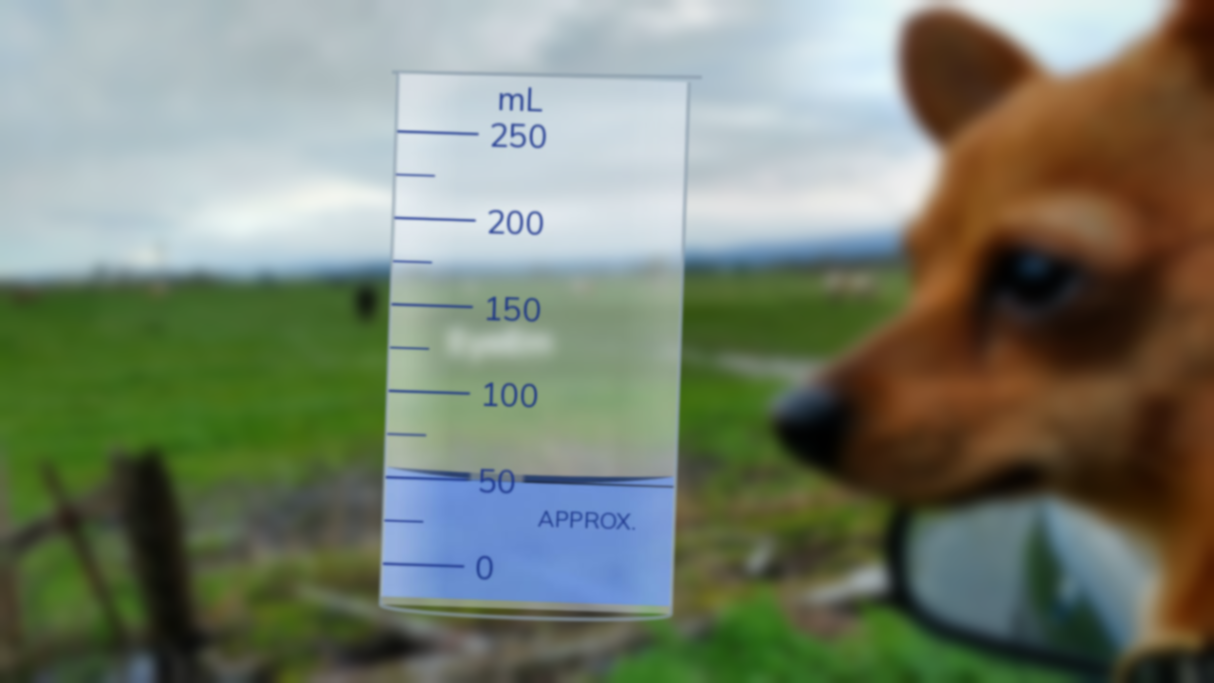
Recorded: 50 mL
